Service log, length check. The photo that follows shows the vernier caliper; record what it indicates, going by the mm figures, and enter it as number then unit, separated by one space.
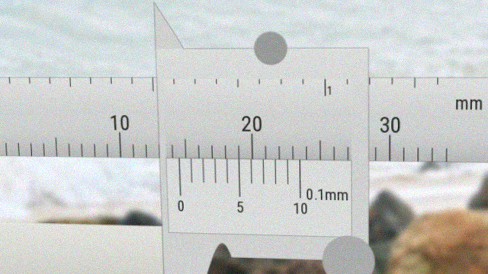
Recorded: 14.5 mm
